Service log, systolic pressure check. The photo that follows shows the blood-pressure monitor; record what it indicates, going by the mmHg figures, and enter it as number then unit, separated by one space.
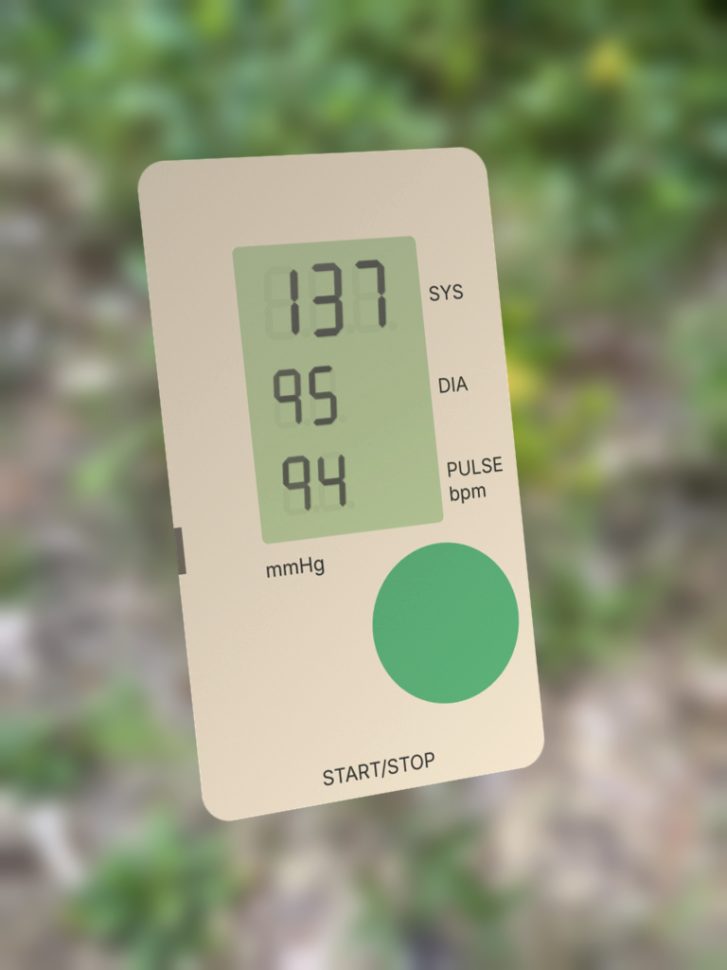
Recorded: 137 mmHg
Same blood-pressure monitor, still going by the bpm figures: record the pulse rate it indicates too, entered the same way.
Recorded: 94 bpm
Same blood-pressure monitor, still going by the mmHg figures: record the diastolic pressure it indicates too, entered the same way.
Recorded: 95 mmHg
